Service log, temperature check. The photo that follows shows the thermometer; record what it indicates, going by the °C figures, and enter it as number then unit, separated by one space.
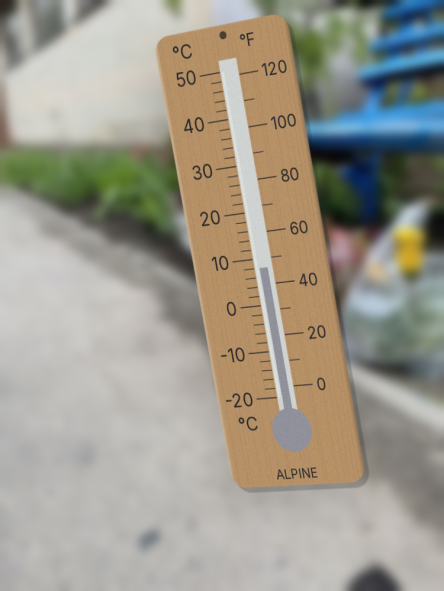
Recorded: 8 °C
